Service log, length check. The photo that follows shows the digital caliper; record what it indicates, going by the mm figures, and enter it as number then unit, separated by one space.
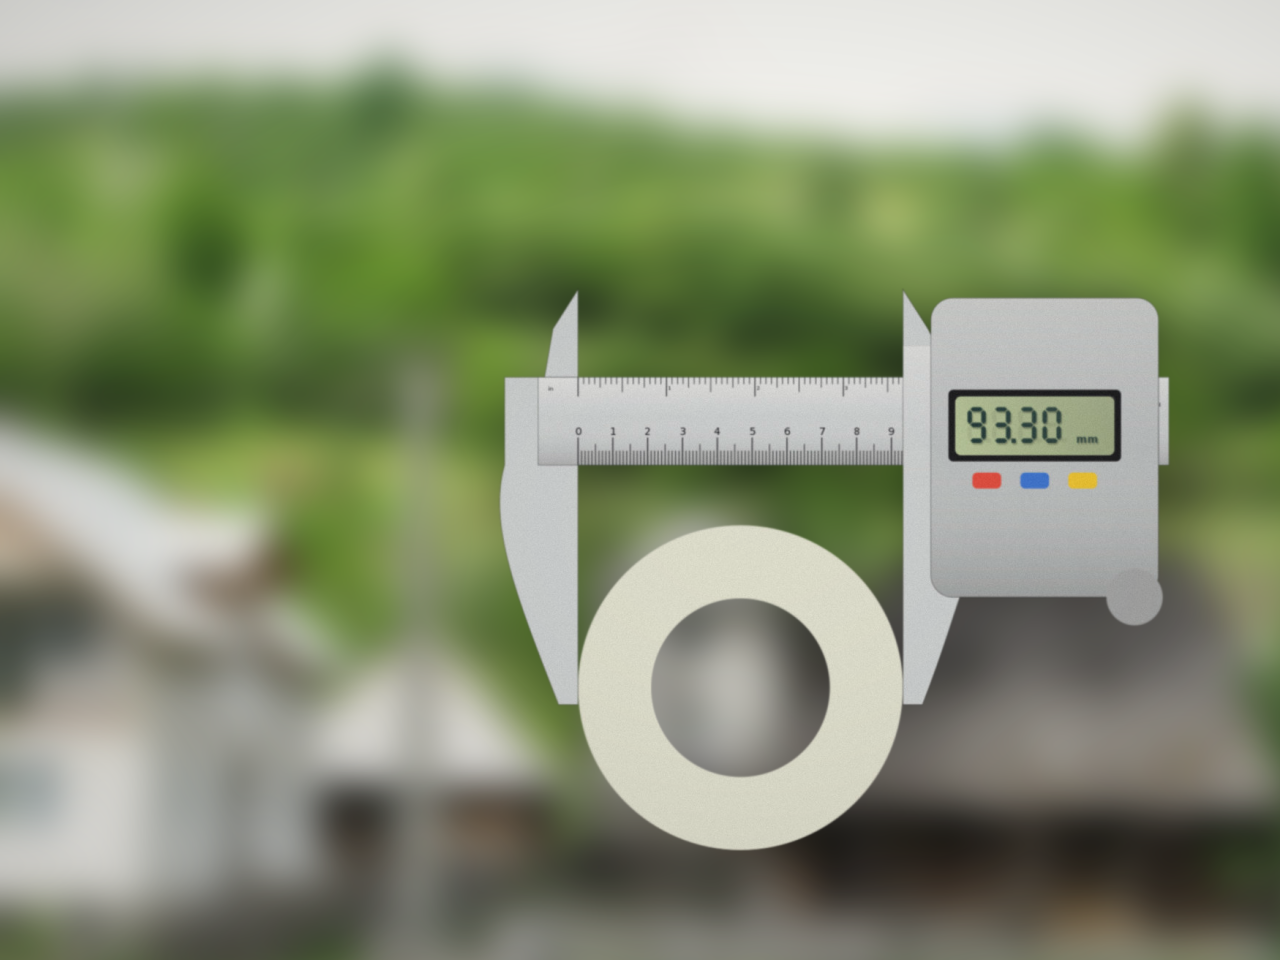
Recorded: 93.30 mm
